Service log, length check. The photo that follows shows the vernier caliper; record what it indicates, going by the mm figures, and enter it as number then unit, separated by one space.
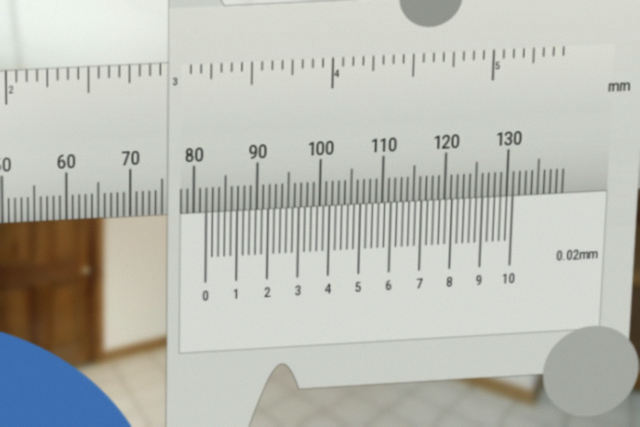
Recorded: 82.0 mm
